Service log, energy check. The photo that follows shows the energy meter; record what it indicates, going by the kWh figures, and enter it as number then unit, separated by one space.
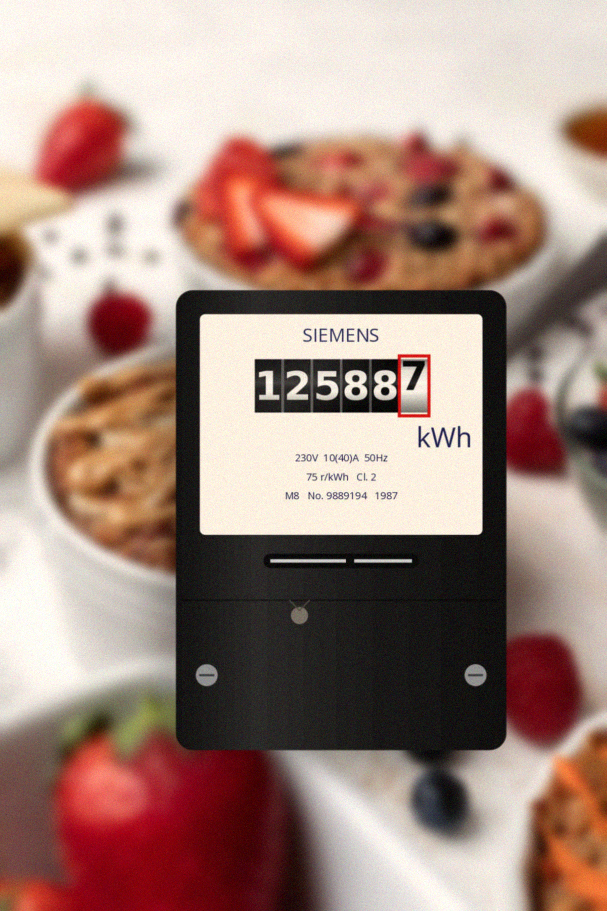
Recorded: 12588.7 kWh
